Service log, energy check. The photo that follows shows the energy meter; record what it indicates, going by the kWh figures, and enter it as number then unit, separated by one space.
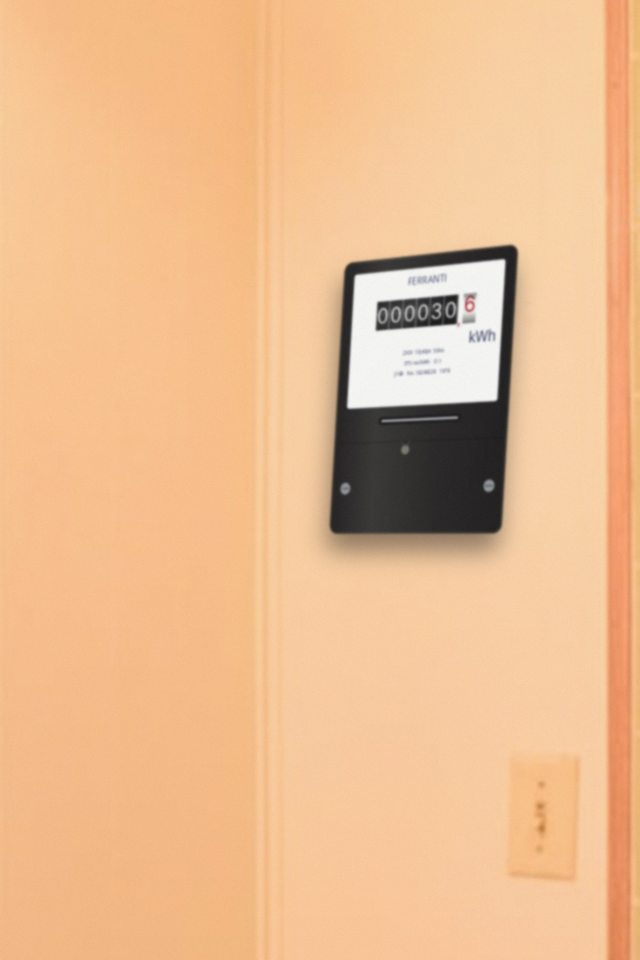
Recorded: 30.6 kWh
